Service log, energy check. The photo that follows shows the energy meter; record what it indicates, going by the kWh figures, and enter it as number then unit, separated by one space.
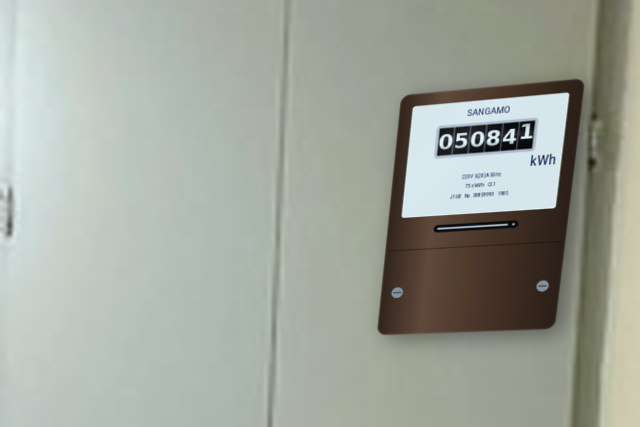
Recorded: 50841 kWh
